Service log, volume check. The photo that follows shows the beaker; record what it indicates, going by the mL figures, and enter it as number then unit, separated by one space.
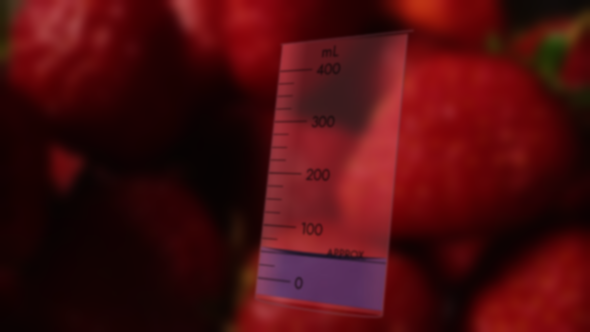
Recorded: 50 mL
